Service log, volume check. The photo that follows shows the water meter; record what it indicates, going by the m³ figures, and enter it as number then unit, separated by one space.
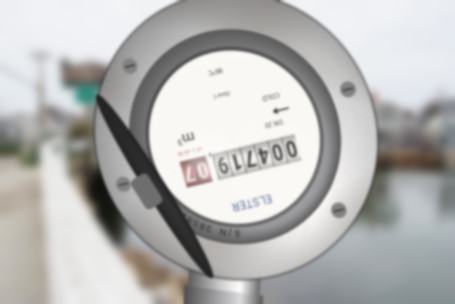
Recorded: 4719.07 m³
